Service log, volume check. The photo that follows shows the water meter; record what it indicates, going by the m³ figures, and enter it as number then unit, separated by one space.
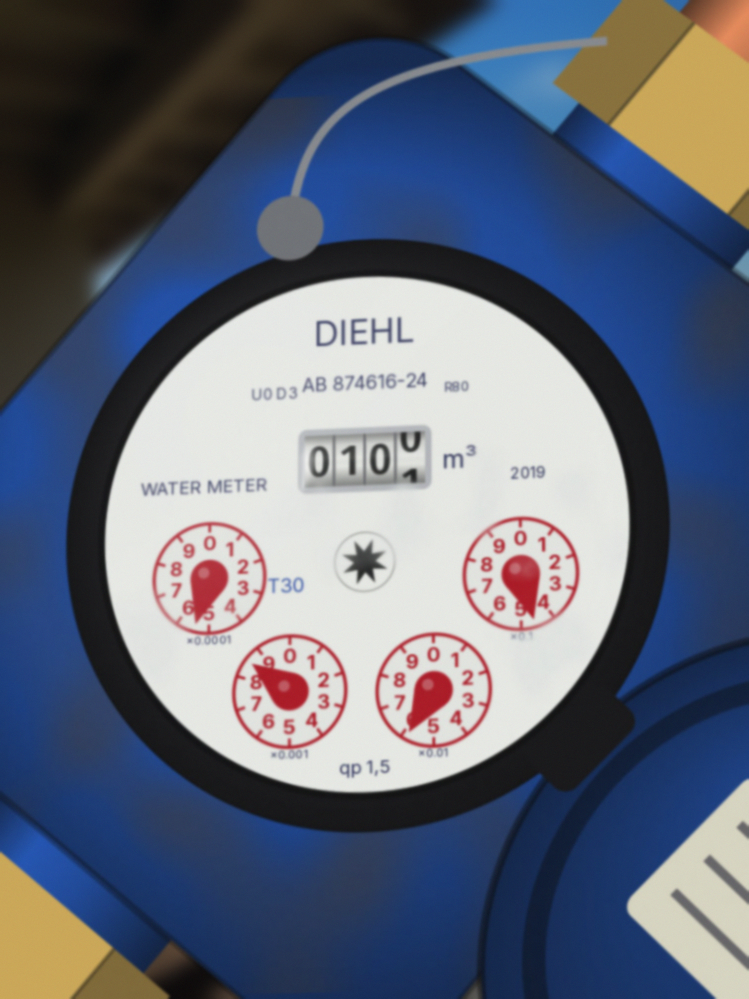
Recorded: 100.4585 m³
